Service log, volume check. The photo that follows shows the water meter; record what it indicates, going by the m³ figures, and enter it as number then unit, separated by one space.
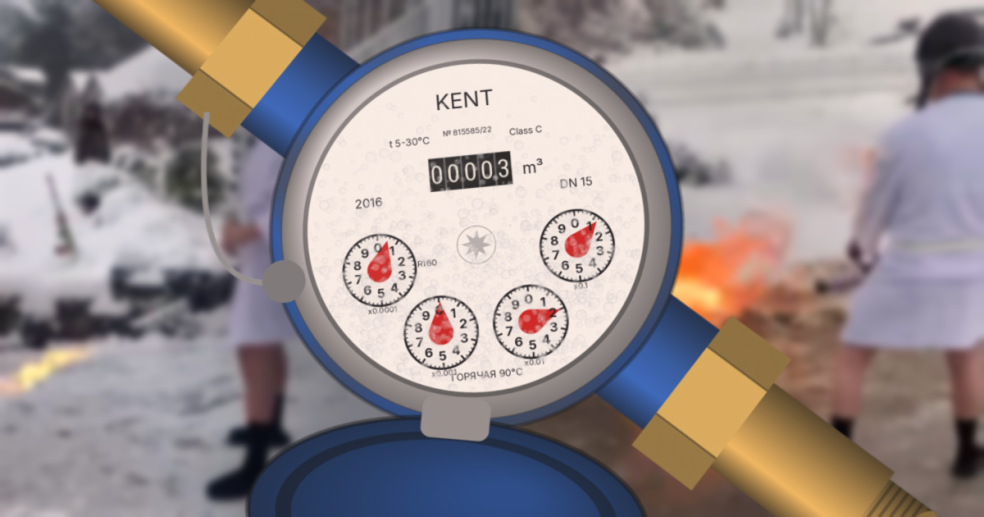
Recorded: 3.1200 m³
